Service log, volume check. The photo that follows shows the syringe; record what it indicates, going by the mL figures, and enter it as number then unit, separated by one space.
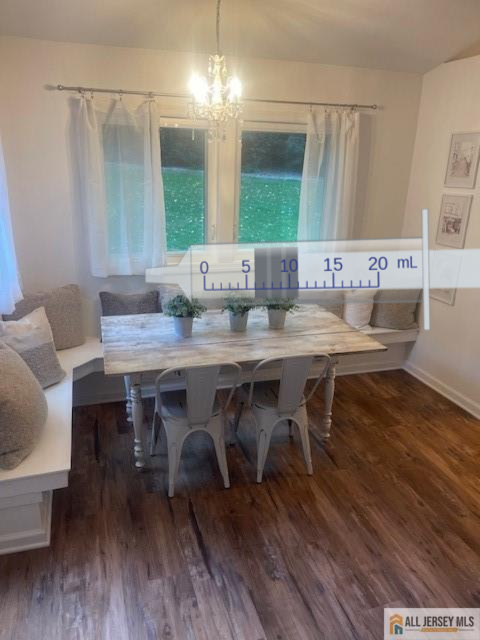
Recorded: 6 mL
